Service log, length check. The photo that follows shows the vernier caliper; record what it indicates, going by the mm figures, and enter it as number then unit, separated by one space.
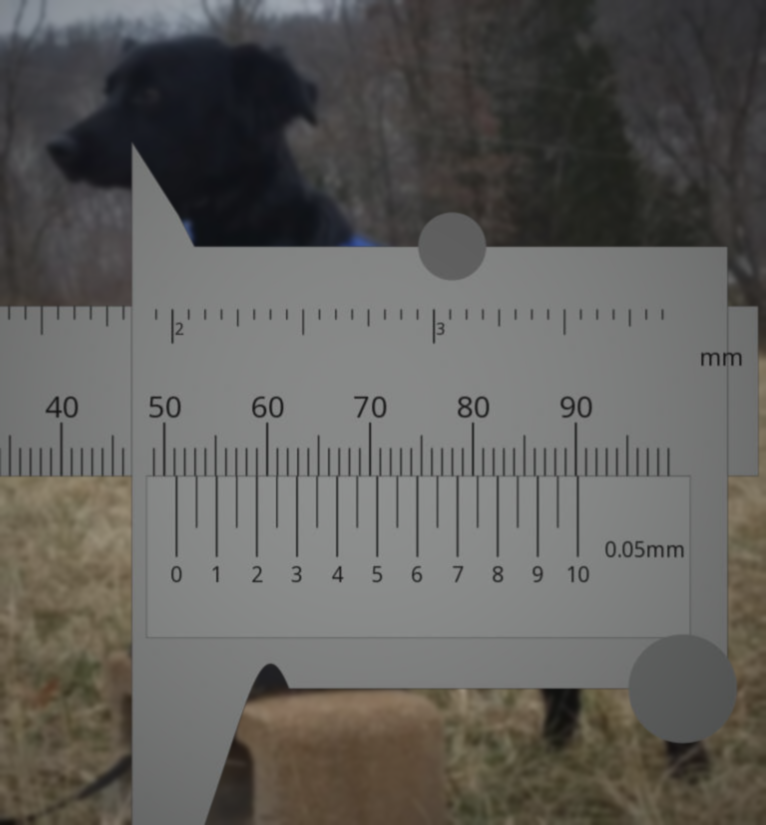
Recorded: 51.2 mm
